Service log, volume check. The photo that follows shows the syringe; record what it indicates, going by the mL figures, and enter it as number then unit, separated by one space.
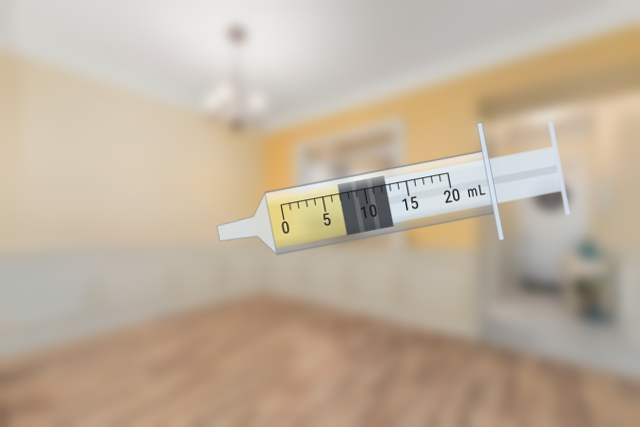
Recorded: 7 mL
